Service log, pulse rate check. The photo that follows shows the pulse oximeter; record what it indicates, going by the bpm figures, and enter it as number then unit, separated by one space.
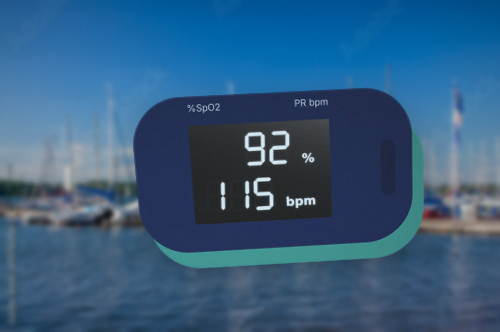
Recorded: 115 bpm
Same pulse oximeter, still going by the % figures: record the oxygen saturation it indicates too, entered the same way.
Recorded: 92 %
